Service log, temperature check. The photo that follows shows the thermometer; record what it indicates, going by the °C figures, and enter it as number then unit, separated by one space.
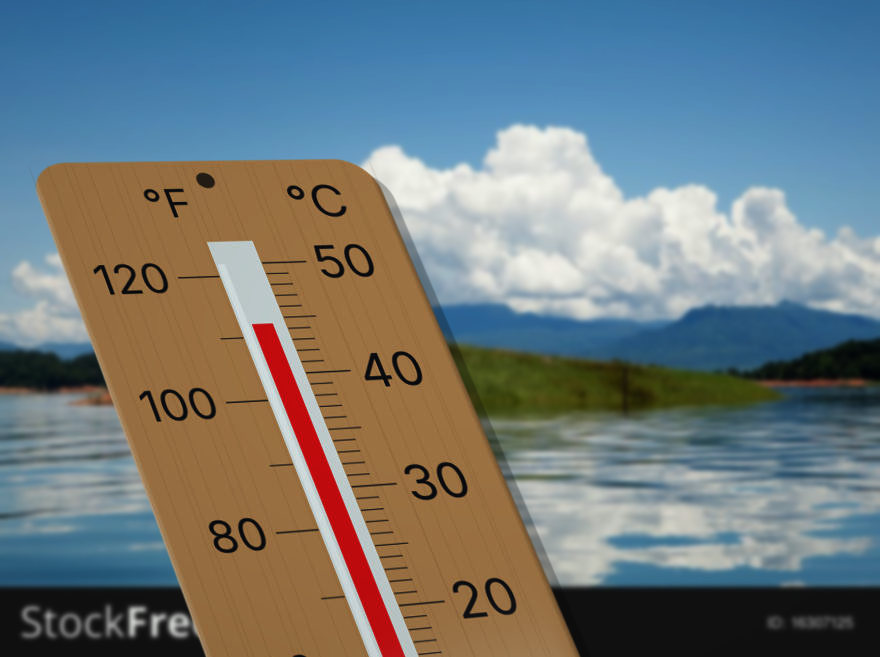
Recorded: 44.5 °C
